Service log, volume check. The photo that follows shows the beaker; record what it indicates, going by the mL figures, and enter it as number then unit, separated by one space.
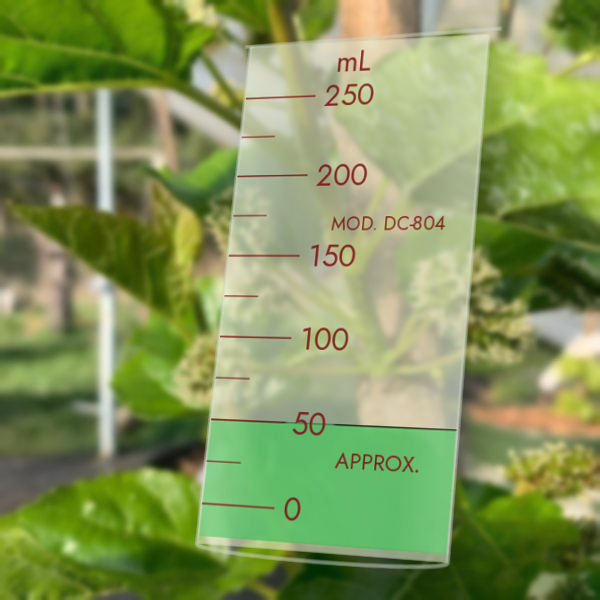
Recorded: 50 mL
